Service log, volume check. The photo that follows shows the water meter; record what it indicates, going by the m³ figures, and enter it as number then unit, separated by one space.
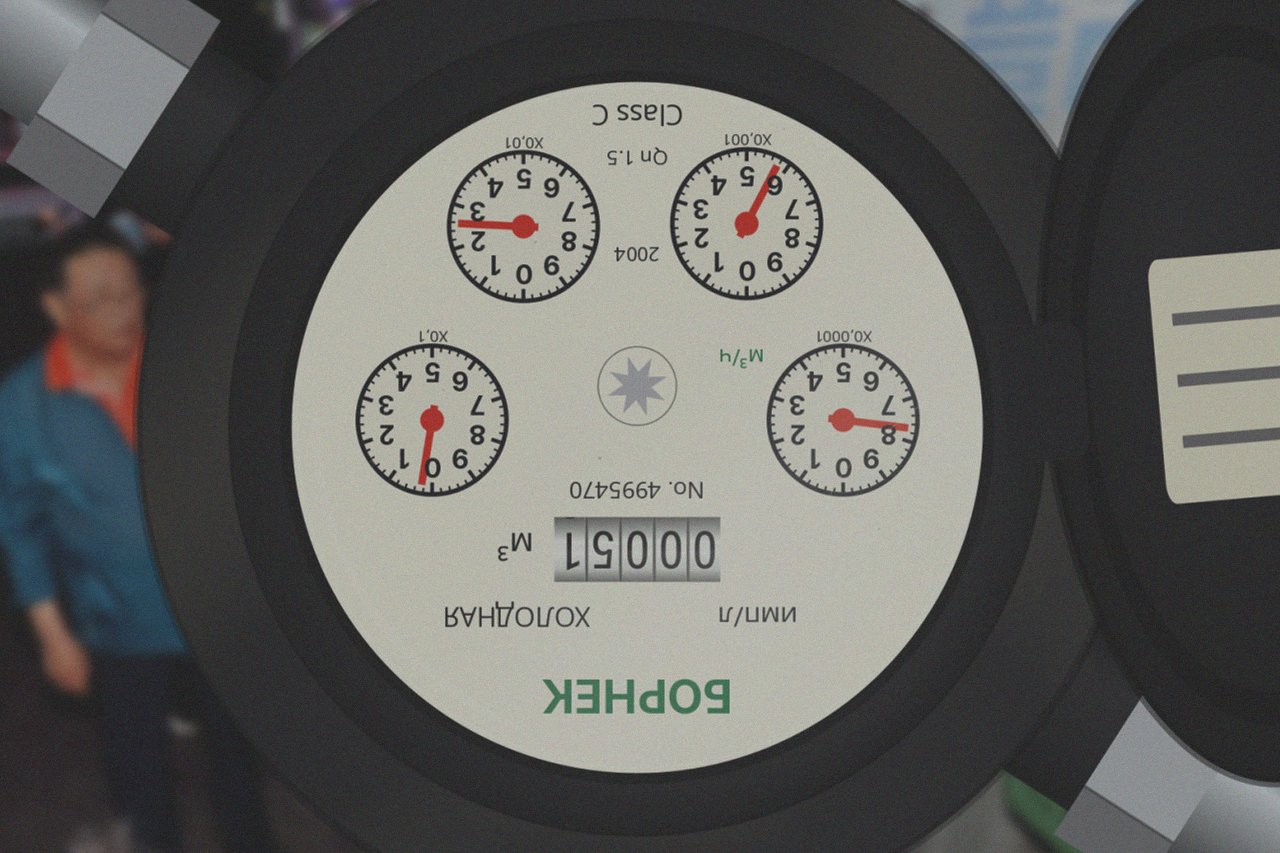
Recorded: 51.0257 m³
